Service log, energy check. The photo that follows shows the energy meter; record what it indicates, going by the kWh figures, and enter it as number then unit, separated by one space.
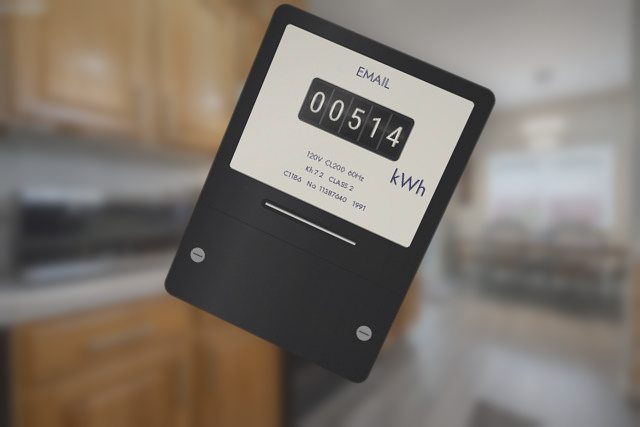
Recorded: 514 kWh
